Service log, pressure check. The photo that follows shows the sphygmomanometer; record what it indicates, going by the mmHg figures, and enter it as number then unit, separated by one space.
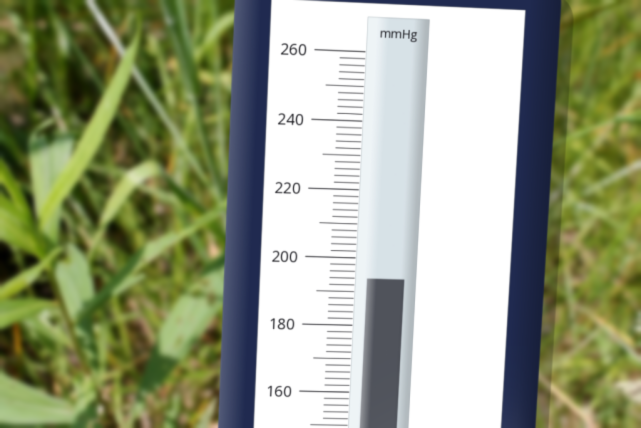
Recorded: 194 mmHg
